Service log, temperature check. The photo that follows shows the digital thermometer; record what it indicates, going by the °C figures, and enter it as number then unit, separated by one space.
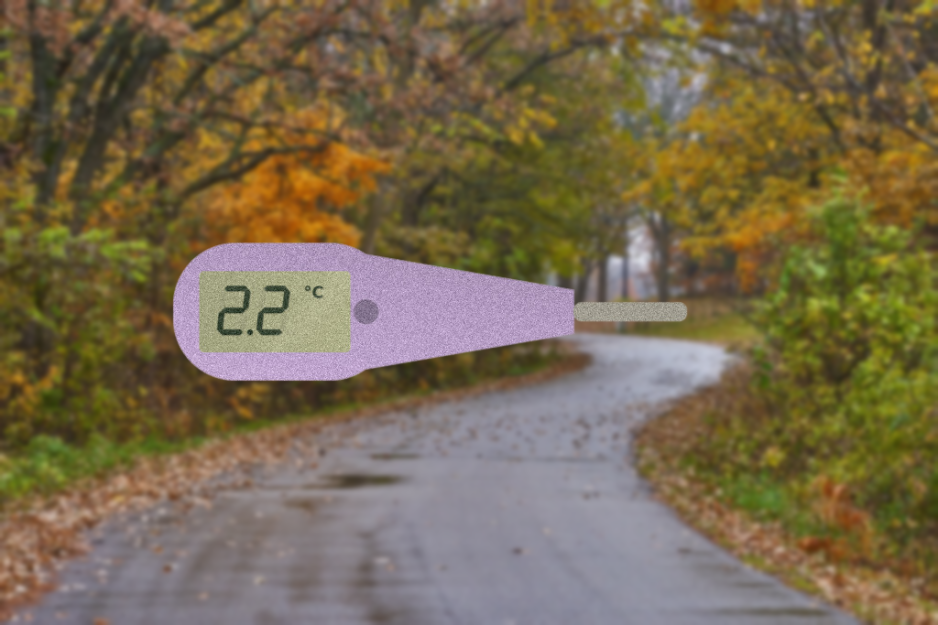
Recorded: 2.2 °C
